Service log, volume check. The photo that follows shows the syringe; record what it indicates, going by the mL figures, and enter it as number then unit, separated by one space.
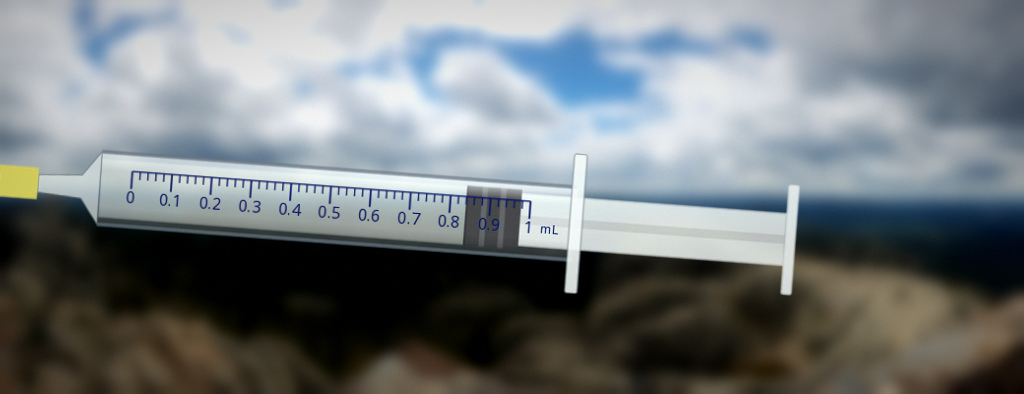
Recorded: 0.84 mL
